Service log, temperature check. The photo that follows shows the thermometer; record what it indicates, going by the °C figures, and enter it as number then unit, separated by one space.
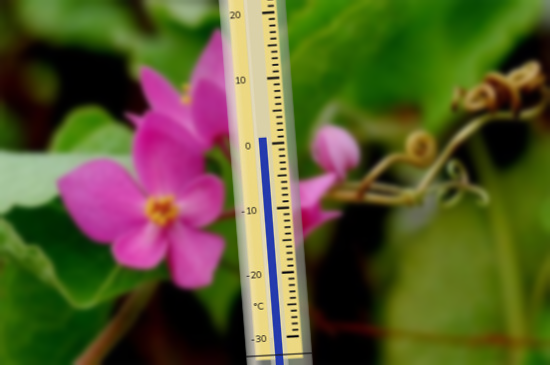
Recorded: 1 °C
